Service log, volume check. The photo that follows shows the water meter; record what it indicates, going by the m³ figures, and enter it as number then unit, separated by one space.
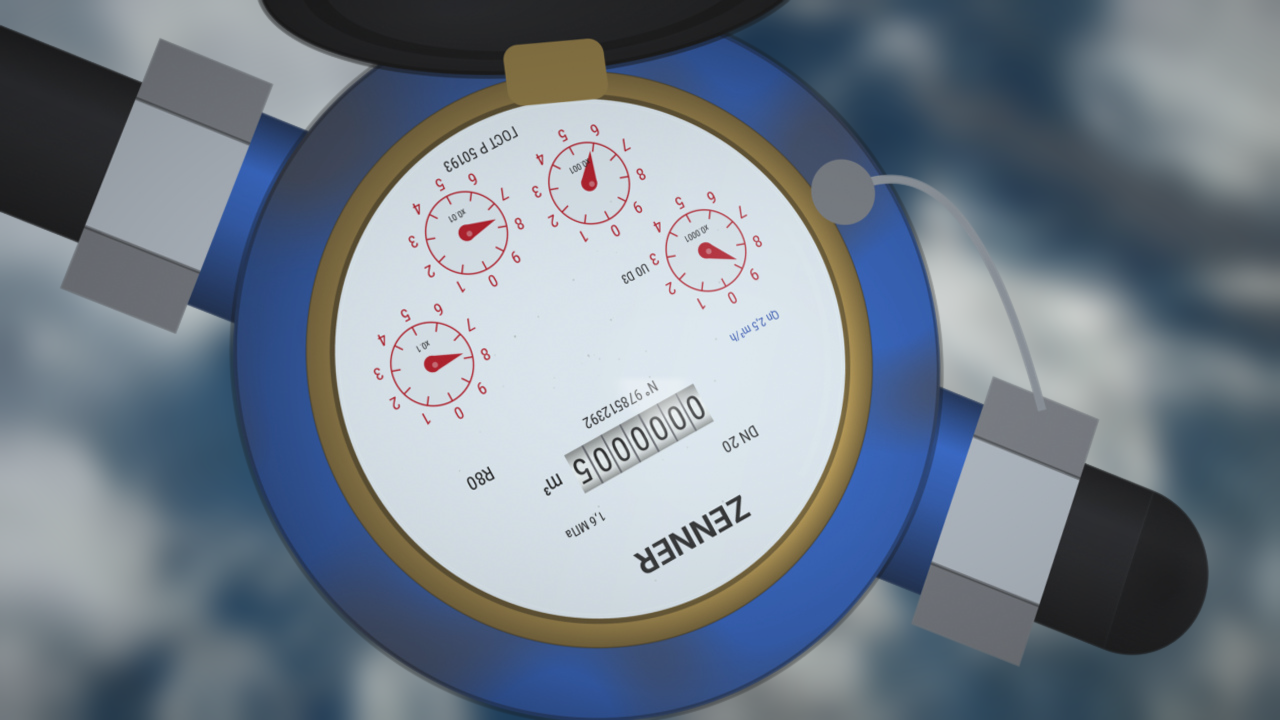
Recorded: 5.7758 m³
